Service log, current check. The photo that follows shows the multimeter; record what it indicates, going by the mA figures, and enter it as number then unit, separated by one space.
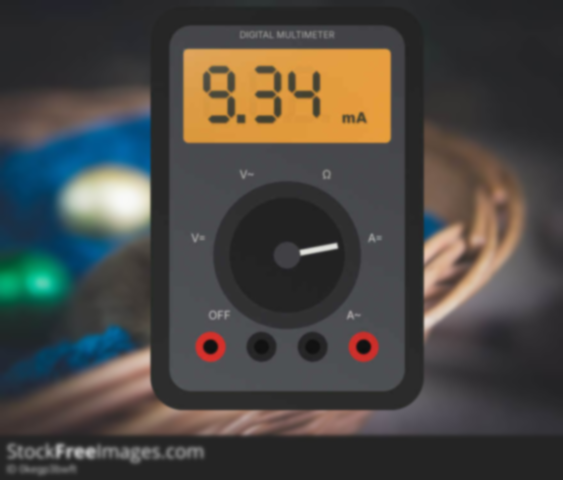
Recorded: 9.34 mA
